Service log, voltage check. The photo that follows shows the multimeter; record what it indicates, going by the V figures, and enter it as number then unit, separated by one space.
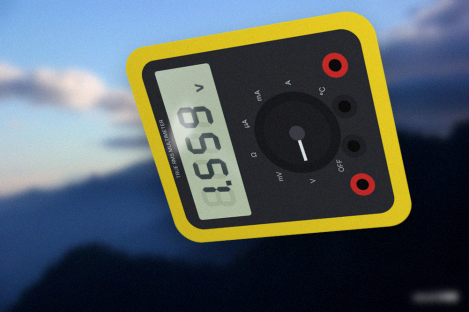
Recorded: 1.559 V
